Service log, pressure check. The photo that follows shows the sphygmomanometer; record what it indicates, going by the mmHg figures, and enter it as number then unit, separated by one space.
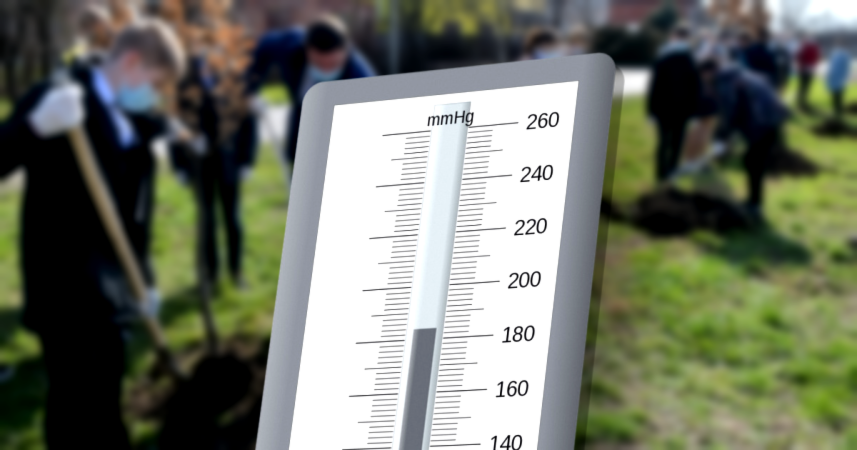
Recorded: 184 mmHg
